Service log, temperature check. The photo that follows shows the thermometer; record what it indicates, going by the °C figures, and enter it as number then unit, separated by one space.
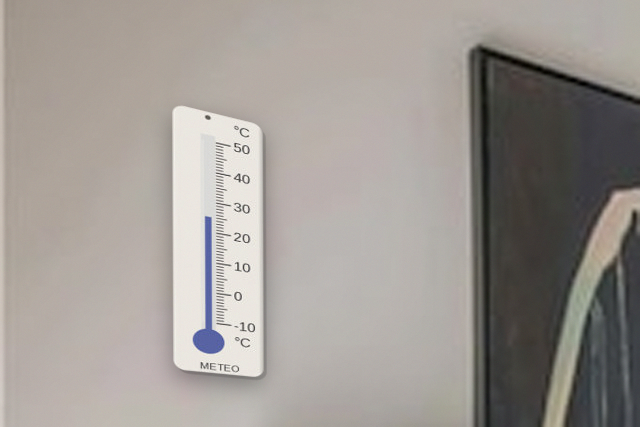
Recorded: 25 °C
